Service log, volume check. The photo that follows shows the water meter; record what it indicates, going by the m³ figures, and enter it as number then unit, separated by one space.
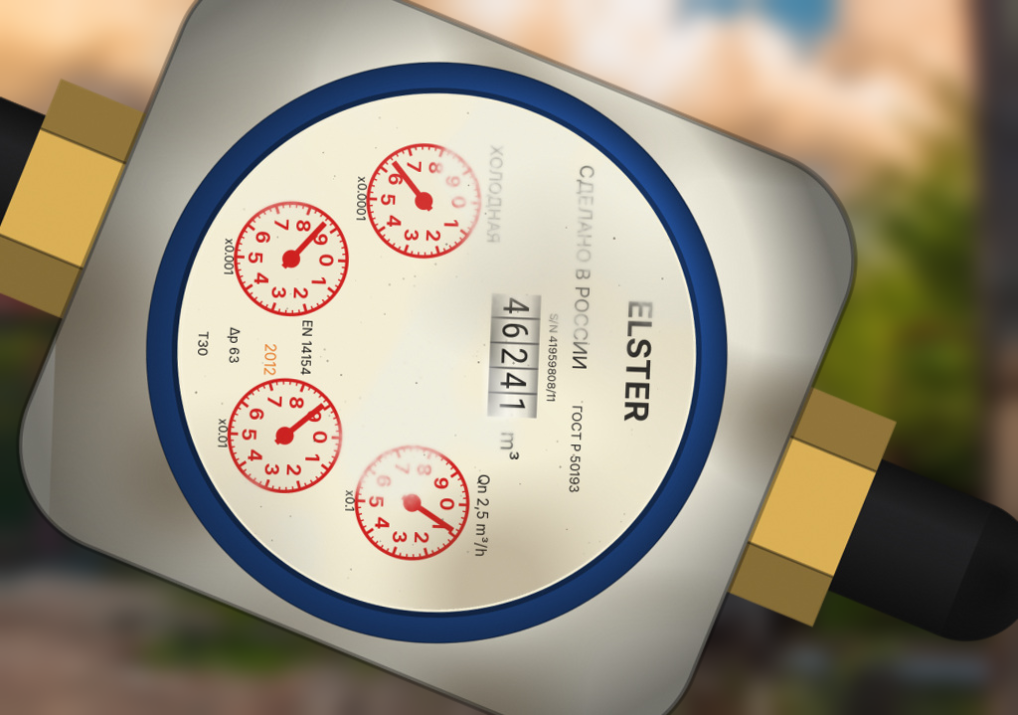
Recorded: 46241.0886 m³
